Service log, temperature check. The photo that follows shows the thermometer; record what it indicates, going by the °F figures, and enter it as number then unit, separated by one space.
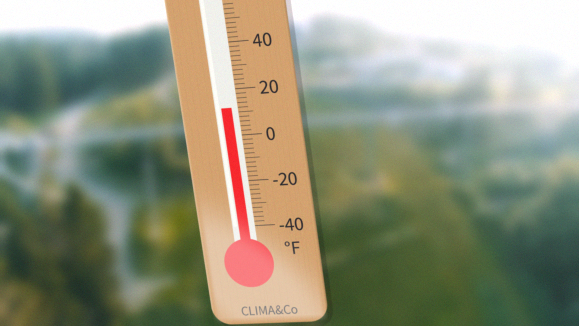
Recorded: 12 °F
